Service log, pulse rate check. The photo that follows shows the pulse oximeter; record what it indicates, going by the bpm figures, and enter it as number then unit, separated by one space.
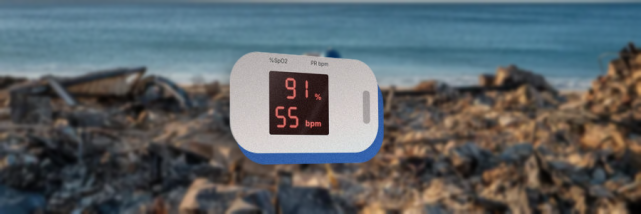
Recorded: 55 bpm
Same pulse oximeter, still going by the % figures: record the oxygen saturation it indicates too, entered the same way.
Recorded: 91 %
